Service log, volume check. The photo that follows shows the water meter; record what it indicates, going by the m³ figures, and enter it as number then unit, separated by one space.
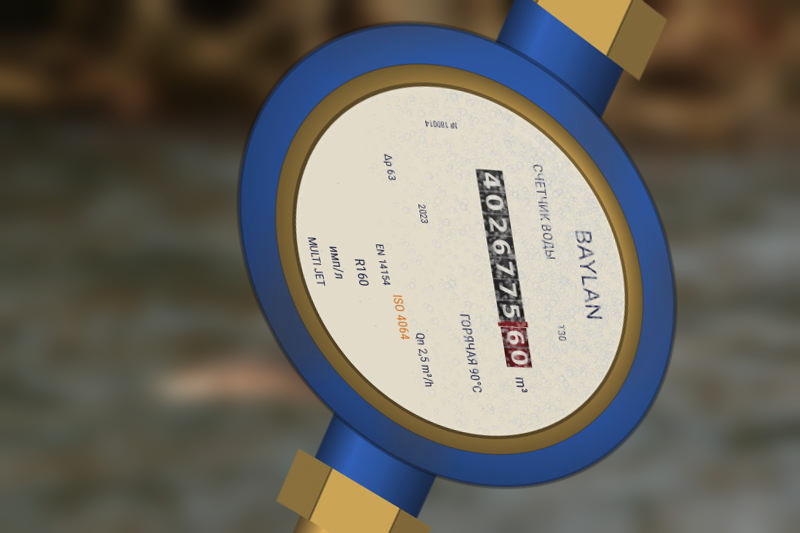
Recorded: 4026775.60 m³
